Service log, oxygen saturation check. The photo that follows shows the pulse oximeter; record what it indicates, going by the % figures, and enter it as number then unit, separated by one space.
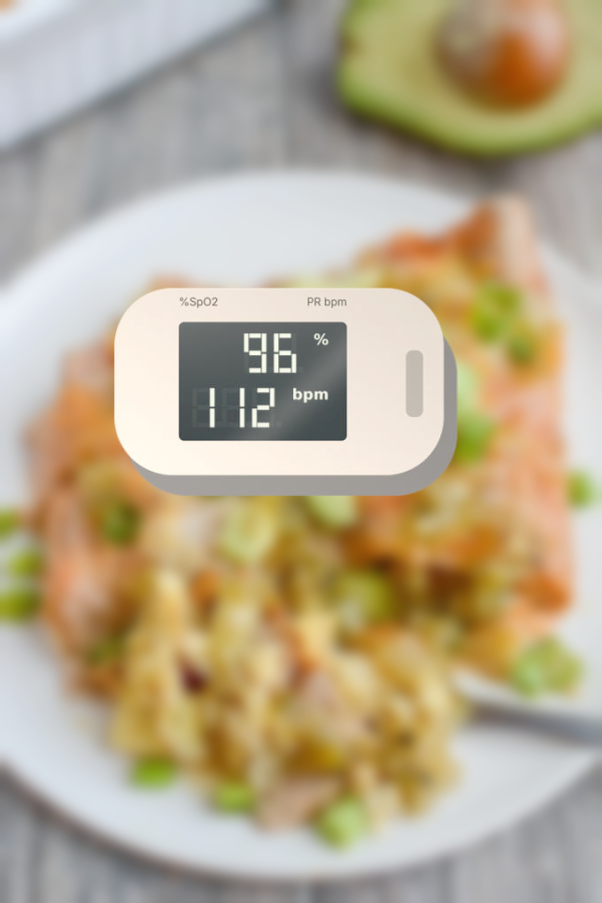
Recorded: 96 %
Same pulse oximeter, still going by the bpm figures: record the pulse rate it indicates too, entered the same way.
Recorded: 112 bpm
